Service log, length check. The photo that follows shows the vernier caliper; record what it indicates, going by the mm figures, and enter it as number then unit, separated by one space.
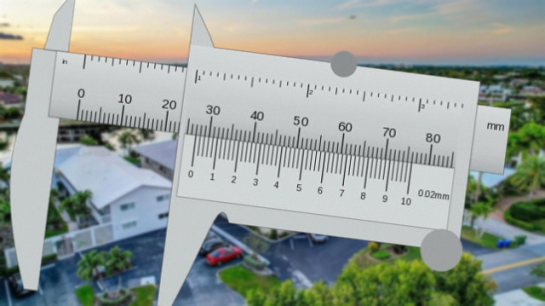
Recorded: 27.0 mm
